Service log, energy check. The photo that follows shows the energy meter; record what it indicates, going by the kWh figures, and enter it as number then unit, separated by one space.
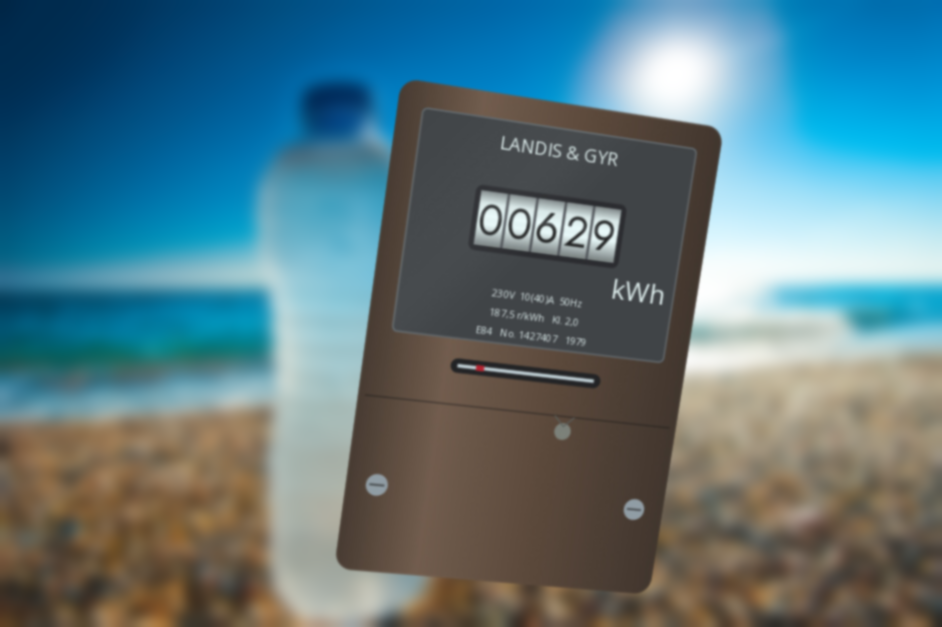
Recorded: 629 kWh
